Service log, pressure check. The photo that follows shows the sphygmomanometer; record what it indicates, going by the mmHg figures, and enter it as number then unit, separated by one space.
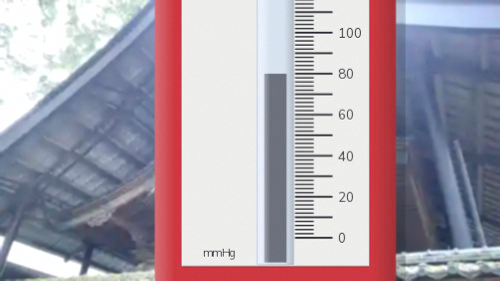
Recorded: 80 mmHg
